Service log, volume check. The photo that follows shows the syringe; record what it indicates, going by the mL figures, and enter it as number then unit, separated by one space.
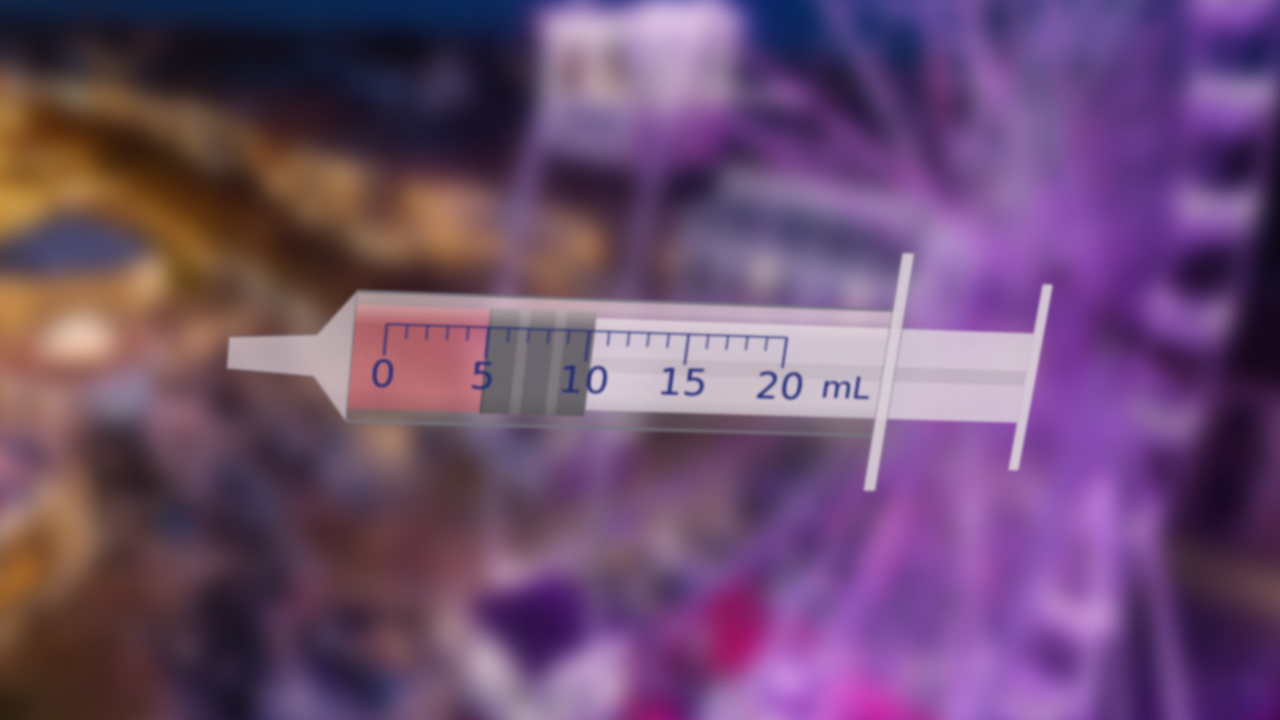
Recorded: 5 mL
